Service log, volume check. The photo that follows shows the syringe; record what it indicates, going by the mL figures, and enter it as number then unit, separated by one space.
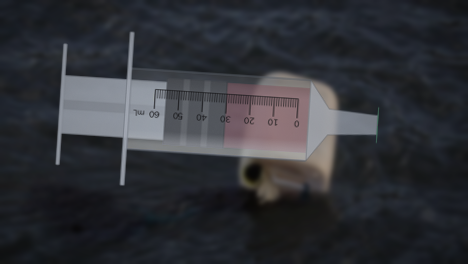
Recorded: 30 mL
